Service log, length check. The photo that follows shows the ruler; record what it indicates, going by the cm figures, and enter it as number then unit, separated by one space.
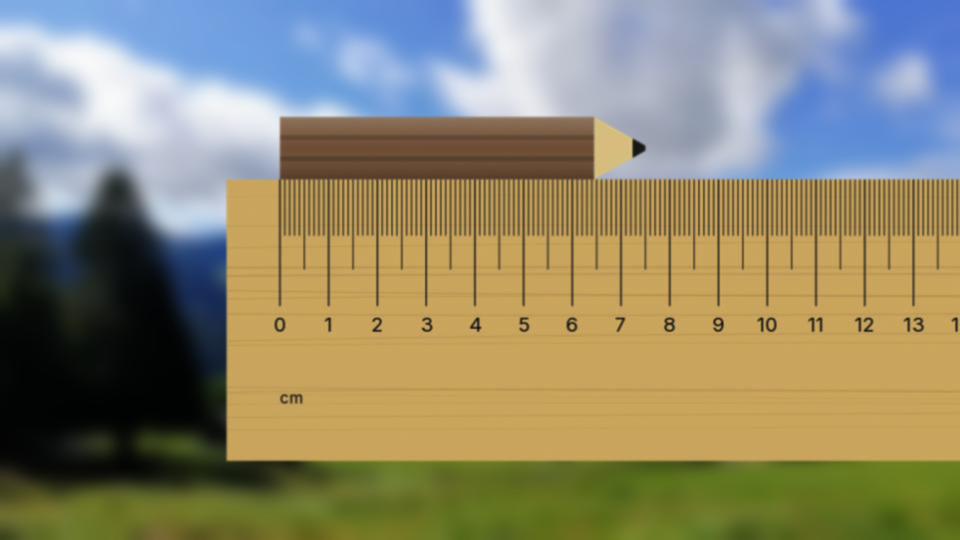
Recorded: 7.5 cm
